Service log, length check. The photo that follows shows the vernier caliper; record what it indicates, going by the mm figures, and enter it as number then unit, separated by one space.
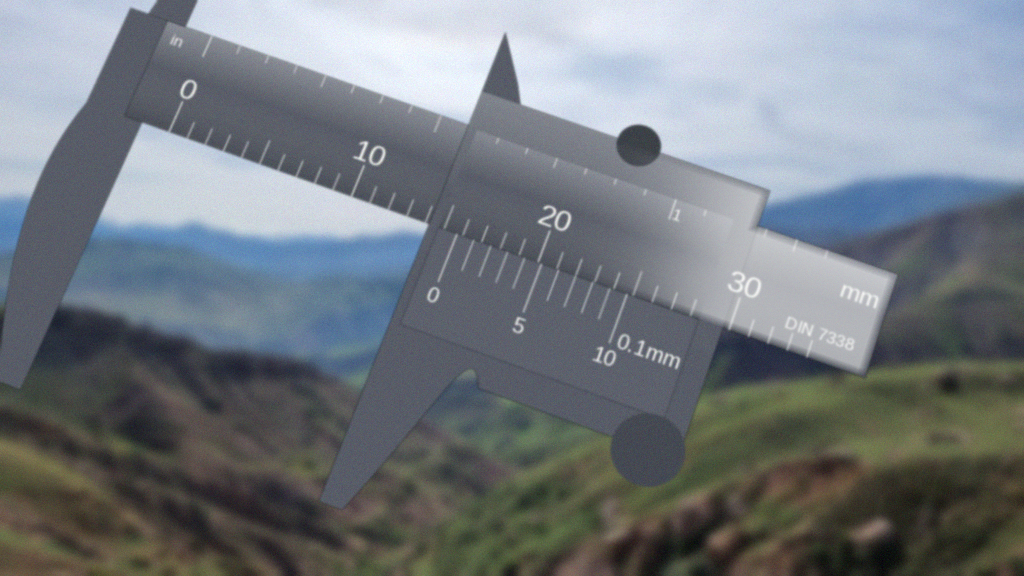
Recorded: 15.7 mm
